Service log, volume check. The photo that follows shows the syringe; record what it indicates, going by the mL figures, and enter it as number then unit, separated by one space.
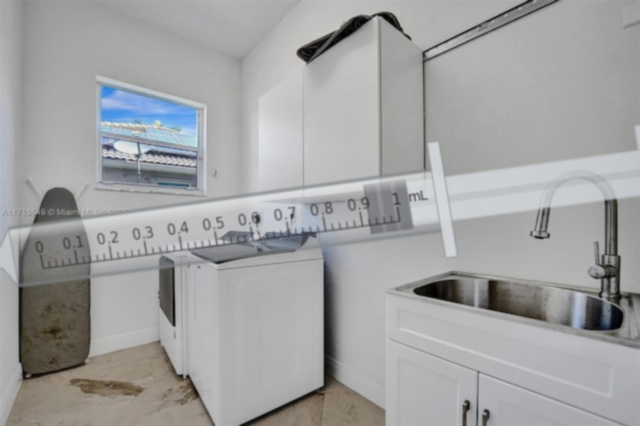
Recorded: 0.92 mL
